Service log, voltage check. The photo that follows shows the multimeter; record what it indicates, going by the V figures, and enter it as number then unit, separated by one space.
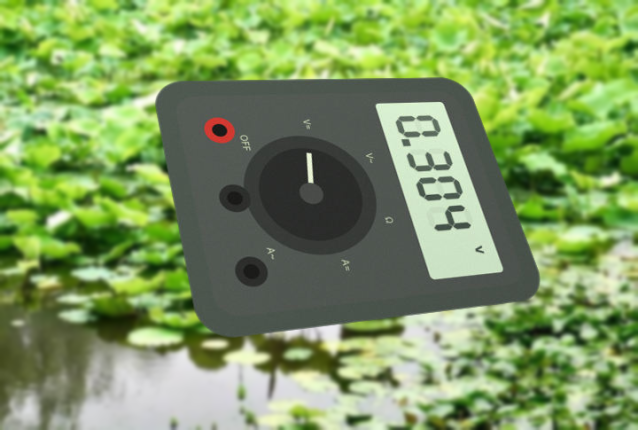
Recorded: 0.304 V
